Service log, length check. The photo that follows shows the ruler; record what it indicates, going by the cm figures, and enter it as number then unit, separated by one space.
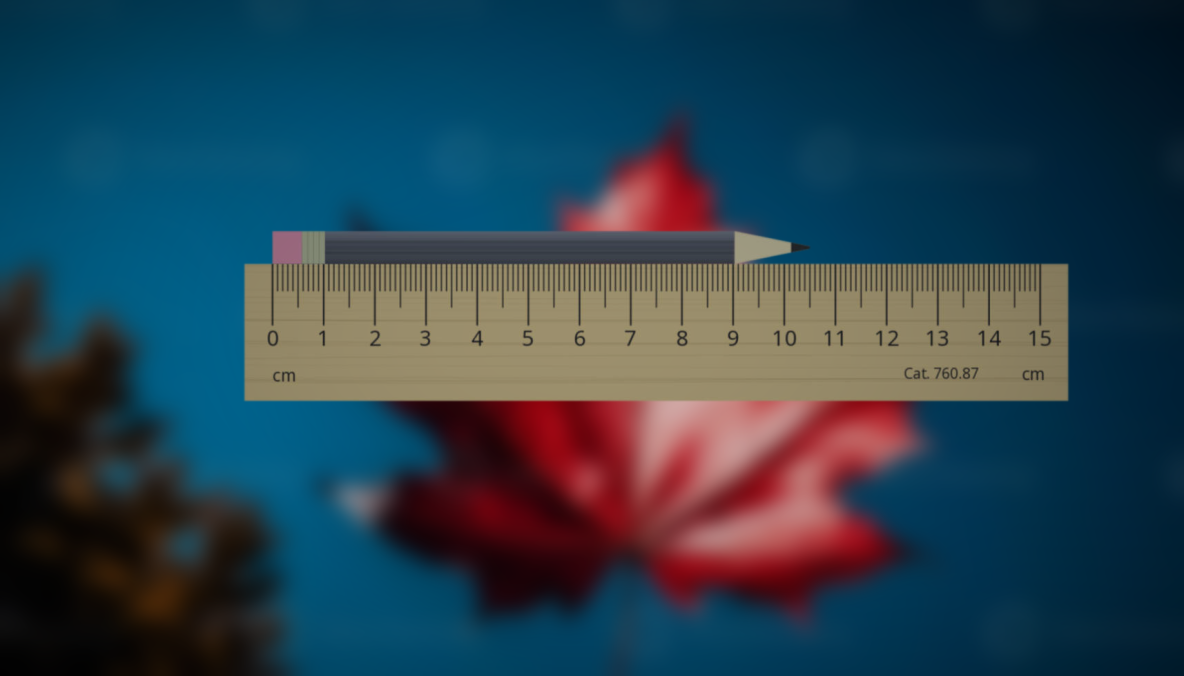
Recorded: 10.5 cm
